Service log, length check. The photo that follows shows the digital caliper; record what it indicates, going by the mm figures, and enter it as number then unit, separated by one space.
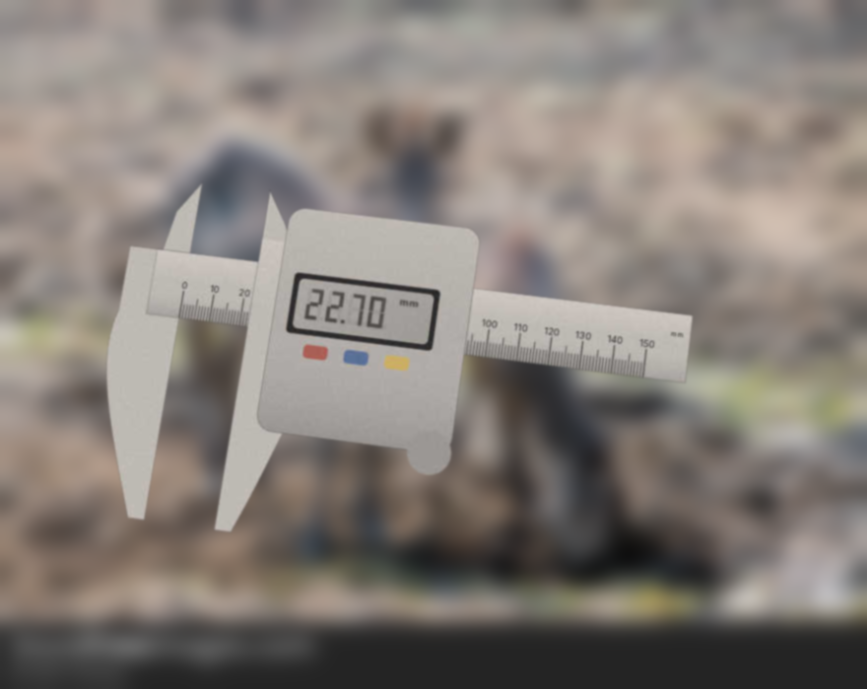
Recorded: 22.70 mm
